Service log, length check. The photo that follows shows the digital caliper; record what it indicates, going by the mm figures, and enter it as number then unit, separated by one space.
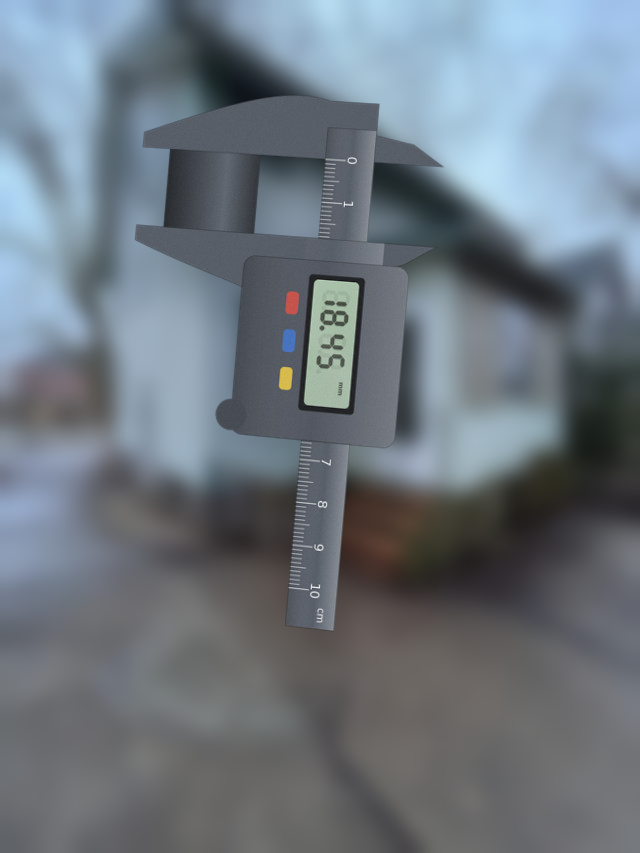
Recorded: 18.45 mm
